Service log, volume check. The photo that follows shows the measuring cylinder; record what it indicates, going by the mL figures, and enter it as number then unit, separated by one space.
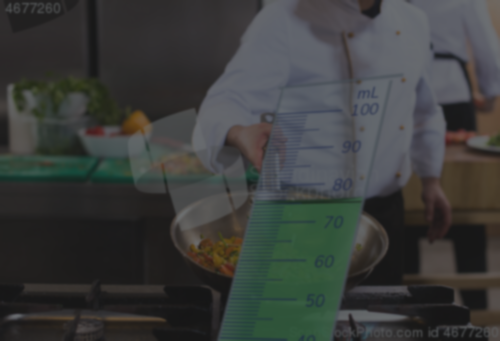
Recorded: 75 mL
